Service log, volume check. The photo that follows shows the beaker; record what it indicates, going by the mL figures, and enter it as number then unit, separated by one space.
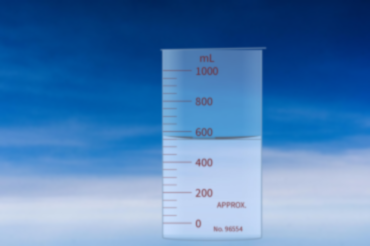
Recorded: 550 mL
